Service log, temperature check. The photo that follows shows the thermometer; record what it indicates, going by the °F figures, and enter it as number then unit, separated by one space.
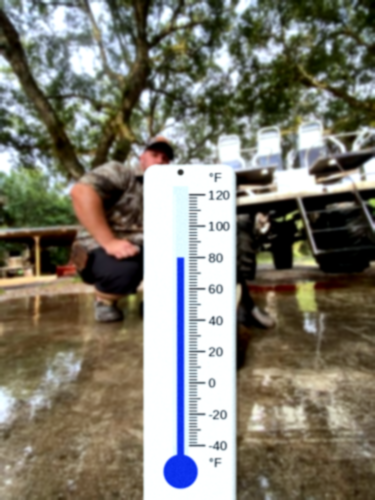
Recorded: 80 °F
